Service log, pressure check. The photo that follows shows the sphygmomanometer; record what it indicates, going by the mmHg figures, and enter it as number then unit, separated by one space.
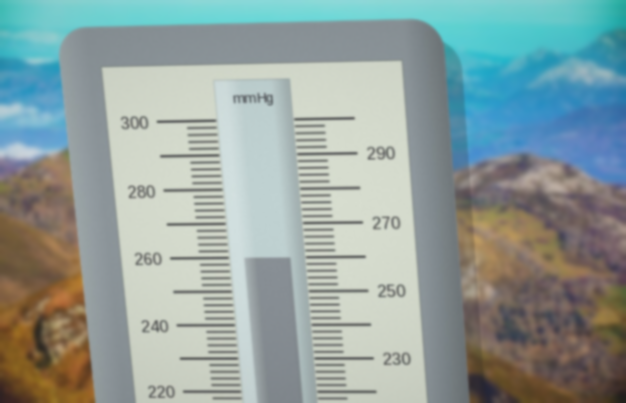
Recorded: 260 mmHg
